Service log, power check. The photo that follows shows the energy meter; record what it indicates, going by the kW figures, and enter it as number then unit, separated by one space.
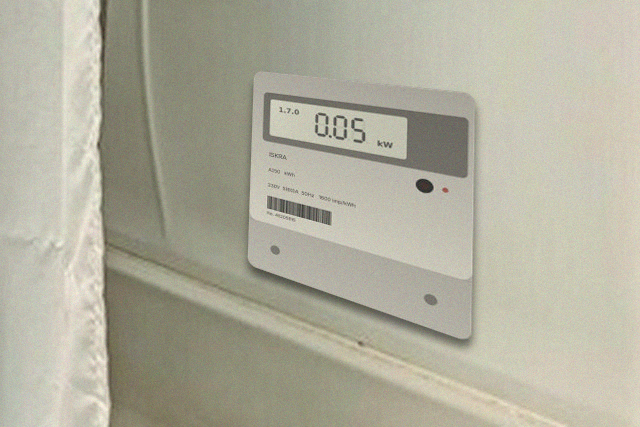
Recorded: 0.05 kW
